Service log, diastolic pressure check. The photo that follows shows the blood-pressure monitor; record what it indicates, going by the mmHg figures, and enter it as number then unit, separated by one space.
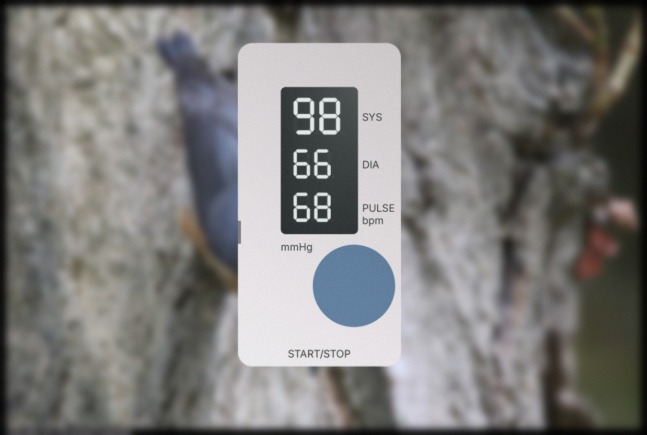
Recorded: 66 mmHg
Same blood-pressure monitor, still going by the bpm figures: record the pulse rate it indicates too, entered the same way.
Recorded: 68 bpm
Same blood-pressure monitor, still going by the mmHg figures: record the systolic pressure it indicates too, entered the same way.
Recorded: 98 mmHg
